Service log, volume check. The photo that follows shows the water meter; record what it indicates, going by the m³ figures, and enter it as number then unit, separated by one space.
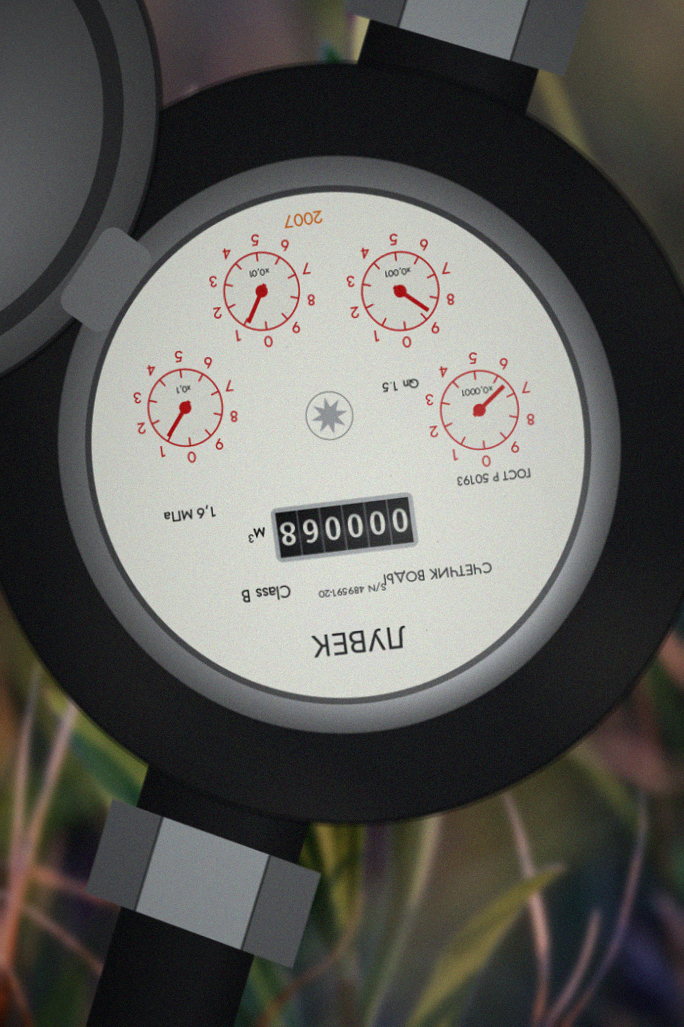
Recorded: 68.1086 m³
